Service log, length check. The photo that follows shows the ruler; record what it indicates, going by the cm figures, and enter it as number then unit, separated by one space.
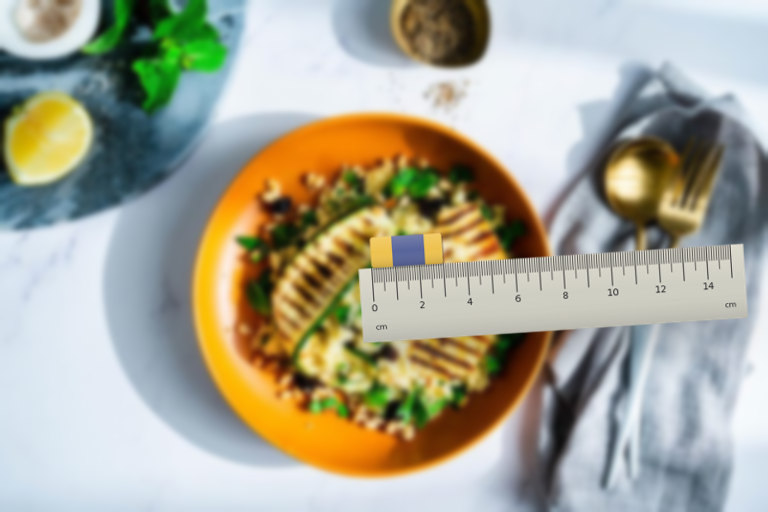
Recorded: 3 cm
